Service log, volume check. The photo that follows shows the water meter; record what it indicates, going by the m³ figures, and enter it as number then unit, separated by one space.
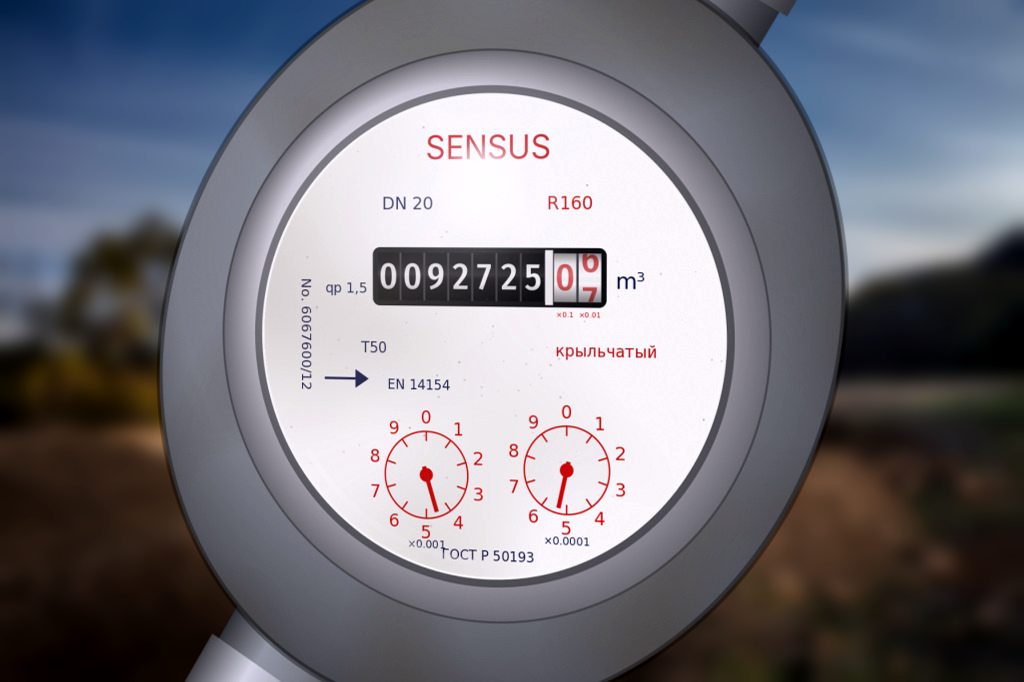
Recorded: 92725.0645 m³
